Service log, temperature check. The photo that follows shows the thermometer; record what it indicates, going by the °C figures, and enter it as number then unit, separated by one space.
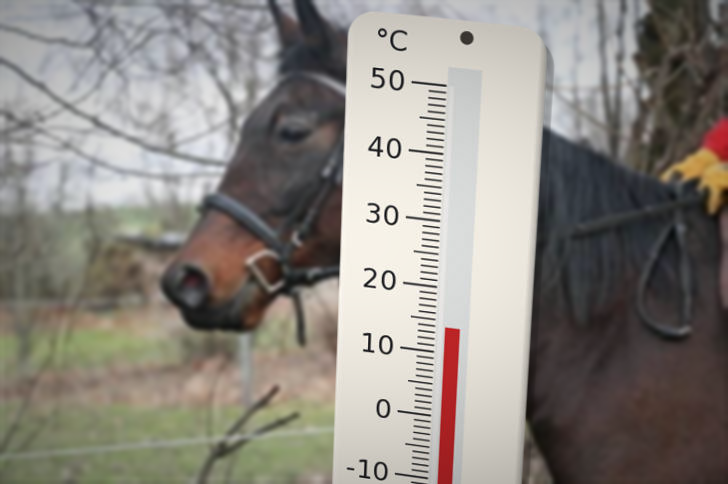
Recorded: 14 °C
